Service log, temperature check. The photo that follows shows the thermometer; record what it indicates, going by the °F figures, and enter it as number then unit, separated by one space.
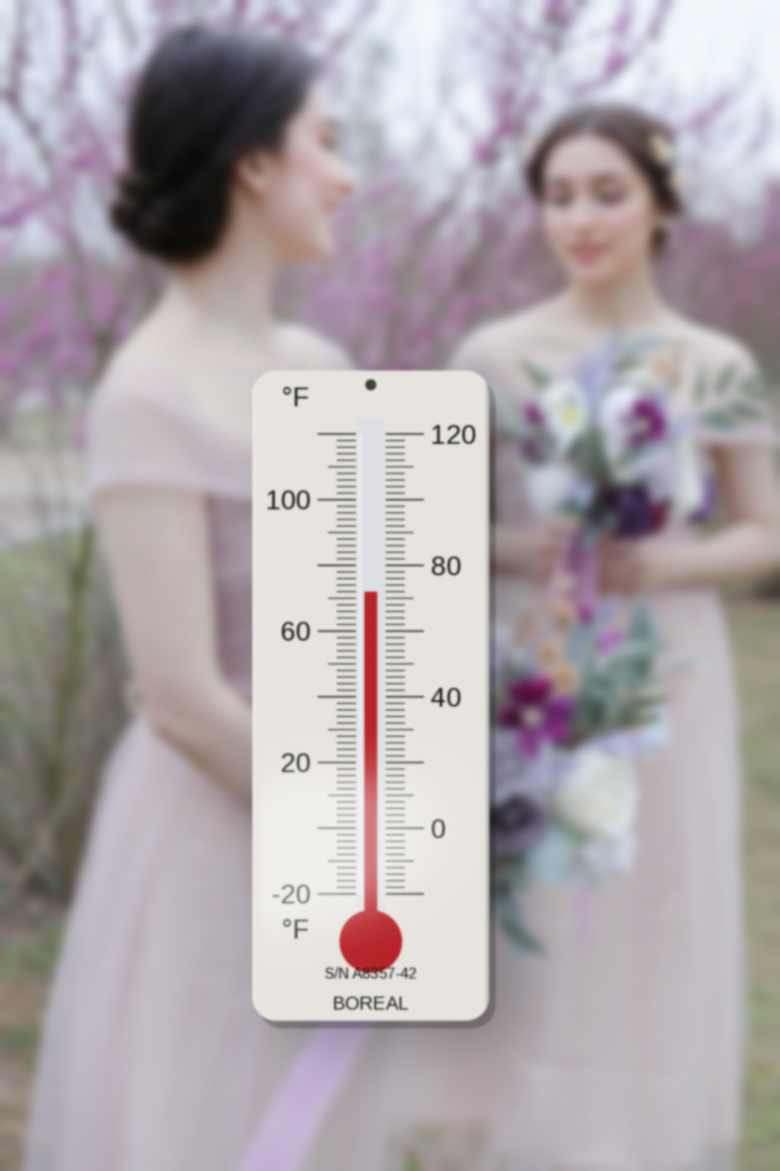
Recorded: 72 °F
